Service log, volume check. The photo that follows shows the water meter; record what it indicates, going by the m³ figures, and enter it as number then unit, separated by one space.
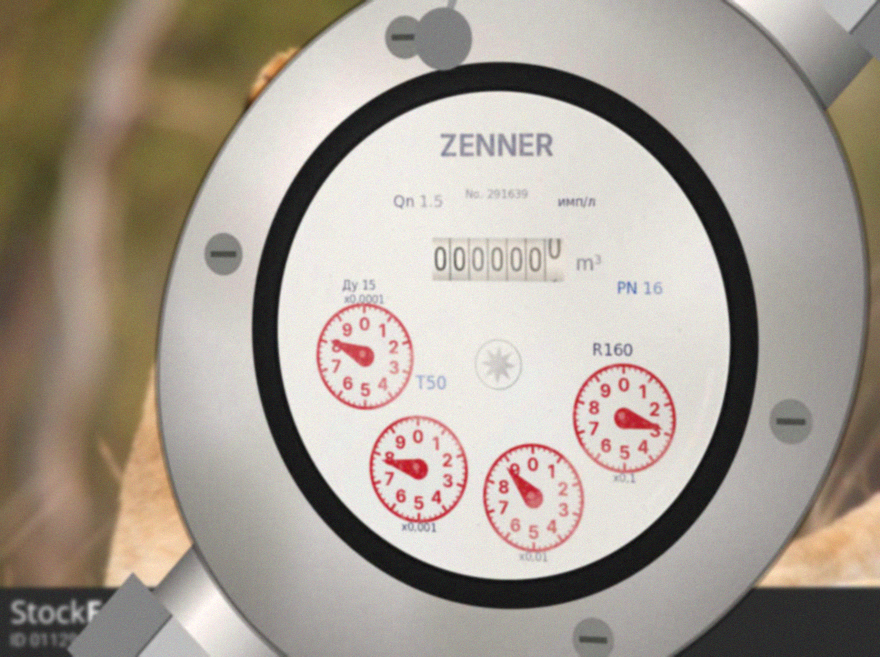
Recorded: 0.2878 m³
